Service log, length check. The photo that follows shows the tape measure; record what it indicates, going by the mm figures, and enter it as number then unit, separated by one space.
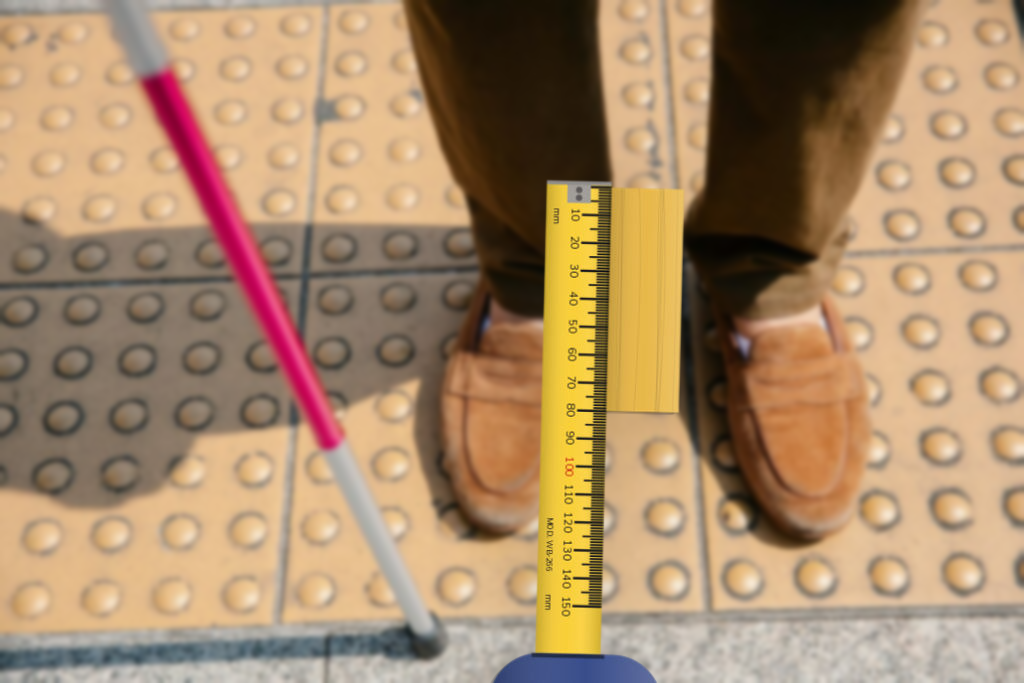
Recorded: 80 mm
